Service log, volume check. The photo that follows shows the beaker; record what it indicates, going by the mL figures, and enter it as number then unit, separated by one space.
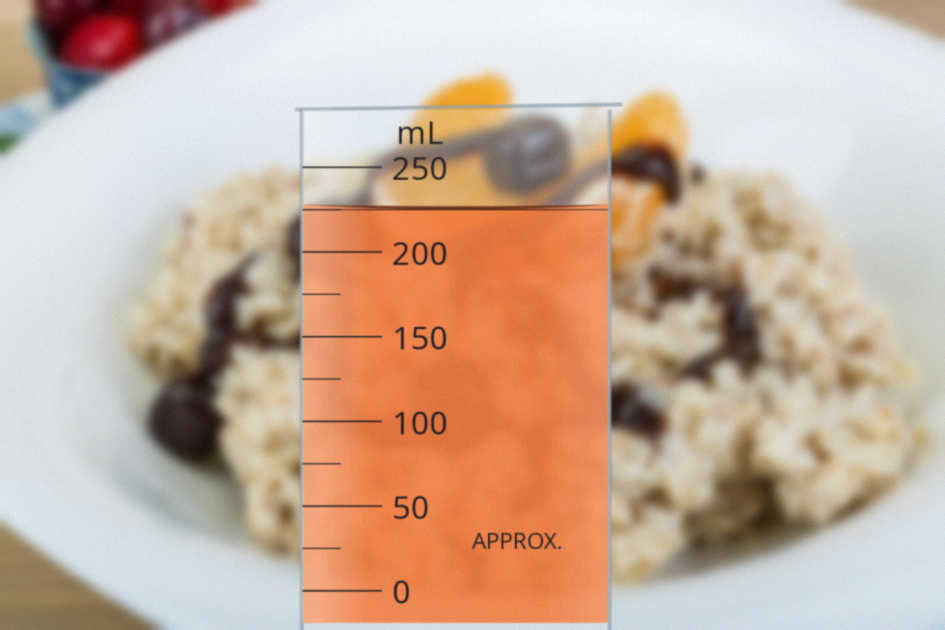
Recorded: 225 mL
